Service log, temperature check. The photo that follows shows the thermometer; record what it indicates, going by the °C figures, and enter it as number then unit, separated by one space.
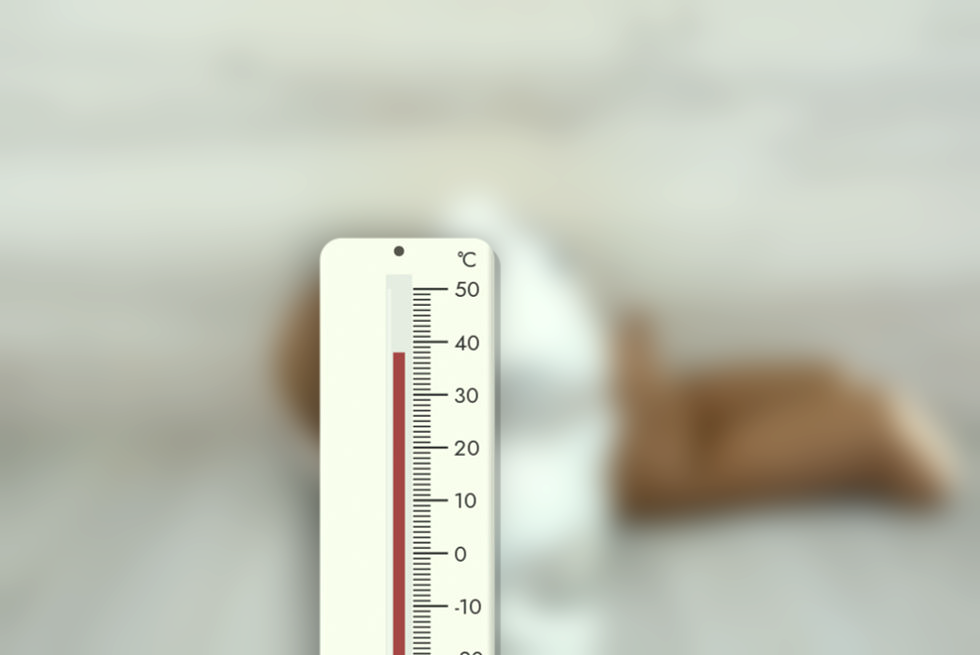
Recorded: 38 °C
